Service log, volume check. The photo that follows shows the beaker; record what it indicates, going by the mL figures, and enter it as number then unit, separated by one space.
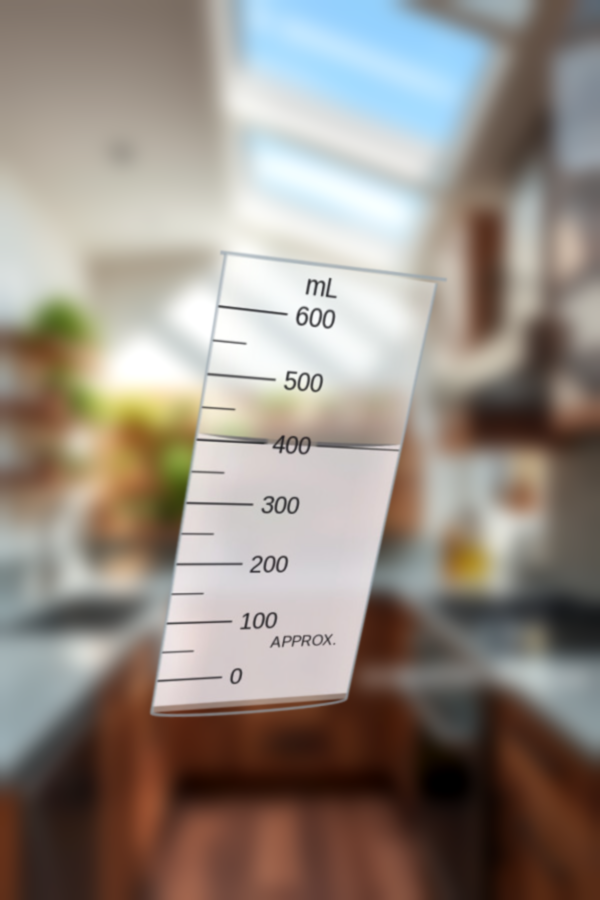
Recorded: 400 mL
